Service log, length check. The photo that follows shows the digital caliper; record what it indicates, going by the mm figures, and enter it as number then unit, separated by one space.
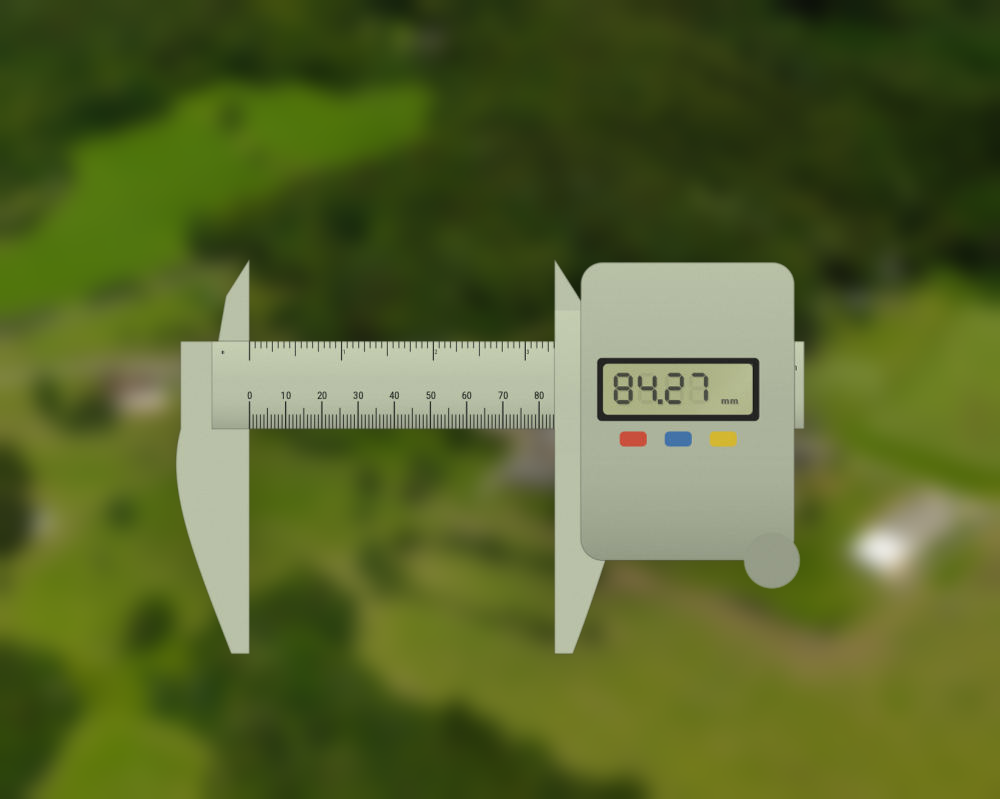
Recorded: 84.27 mm
